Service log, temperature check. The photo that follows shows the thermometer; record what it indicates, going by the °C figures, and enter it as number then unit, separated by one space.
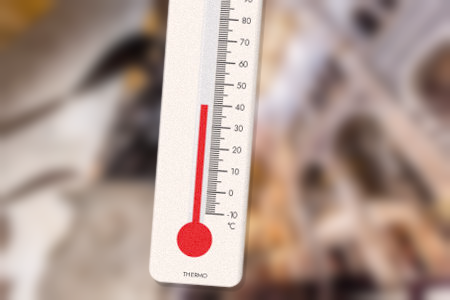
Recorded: 40 °C
